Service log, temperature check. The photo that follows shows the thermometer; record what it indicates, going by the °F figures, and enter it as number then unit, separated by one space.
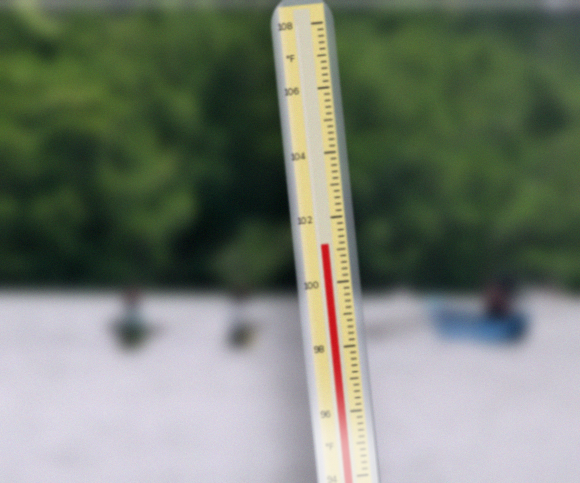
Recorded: 101.2 °F
